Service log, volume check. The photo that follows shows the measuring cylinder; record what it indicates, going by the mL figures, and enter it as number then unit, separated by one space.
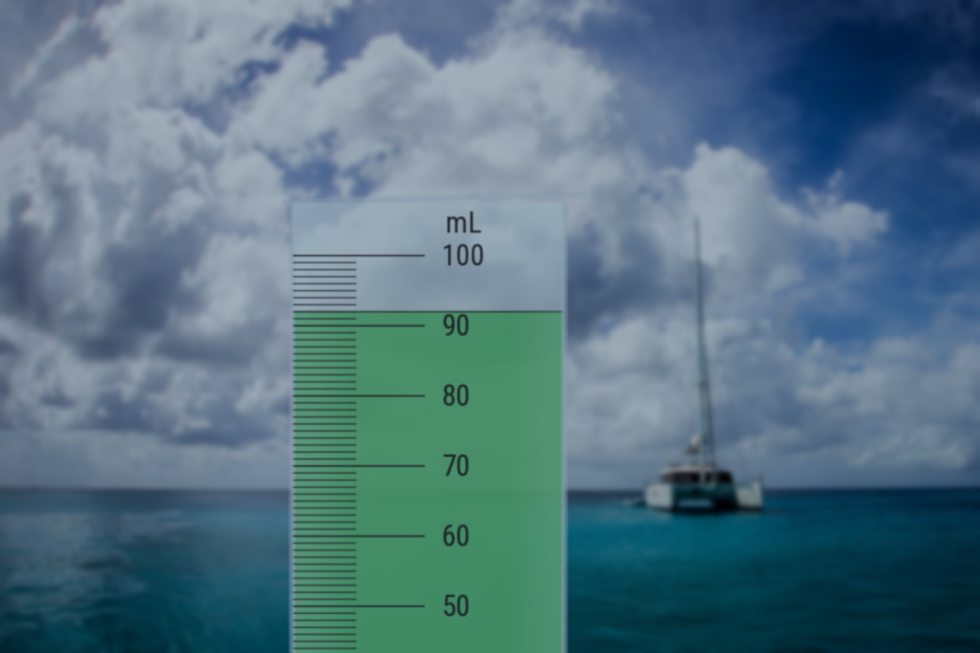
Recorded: 92 mL
